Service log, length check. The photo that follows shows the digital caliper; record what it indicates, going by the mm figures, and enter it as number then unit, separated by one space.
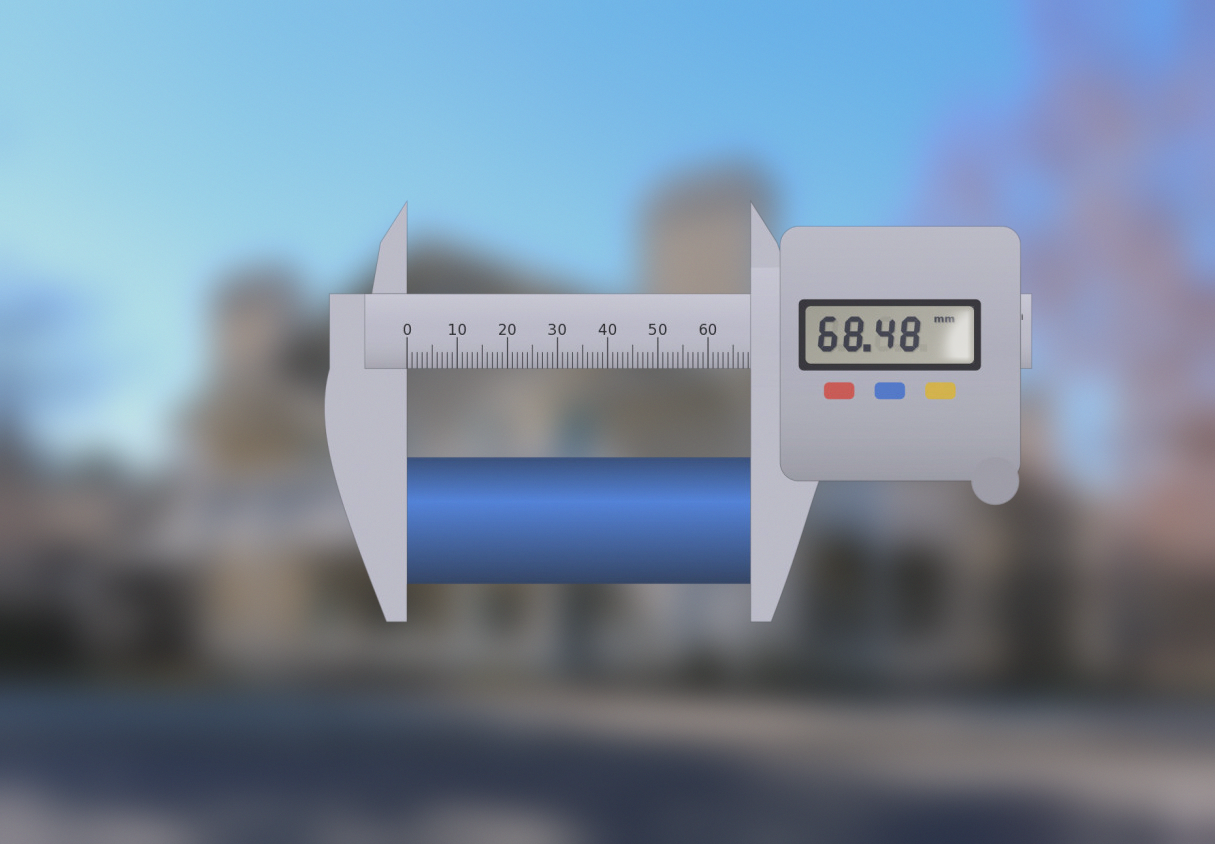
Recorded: 68.48 mm
